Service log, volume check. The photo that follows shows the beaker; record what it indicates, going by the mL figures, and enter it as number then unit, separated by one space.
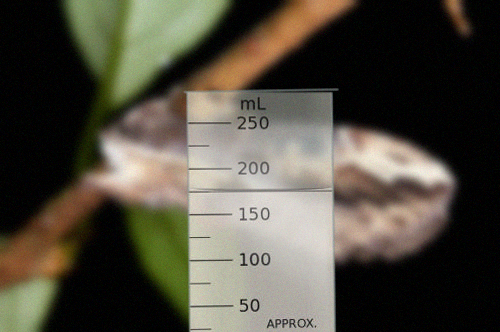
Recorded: 175 mL
